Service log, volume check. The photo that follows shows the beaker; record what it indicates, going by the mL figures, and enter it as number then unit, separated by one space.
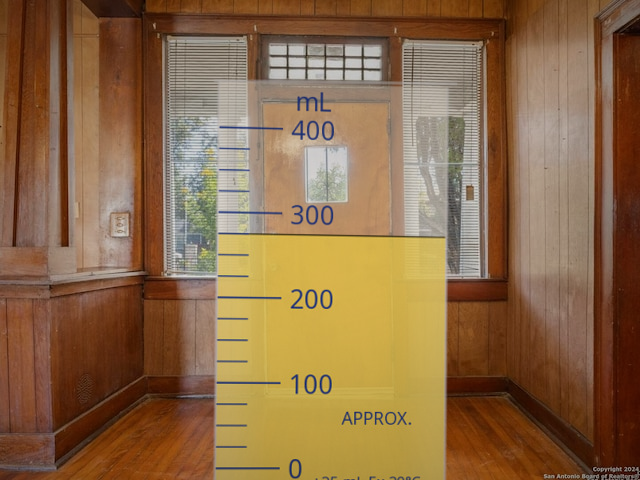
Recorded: 275 mL
